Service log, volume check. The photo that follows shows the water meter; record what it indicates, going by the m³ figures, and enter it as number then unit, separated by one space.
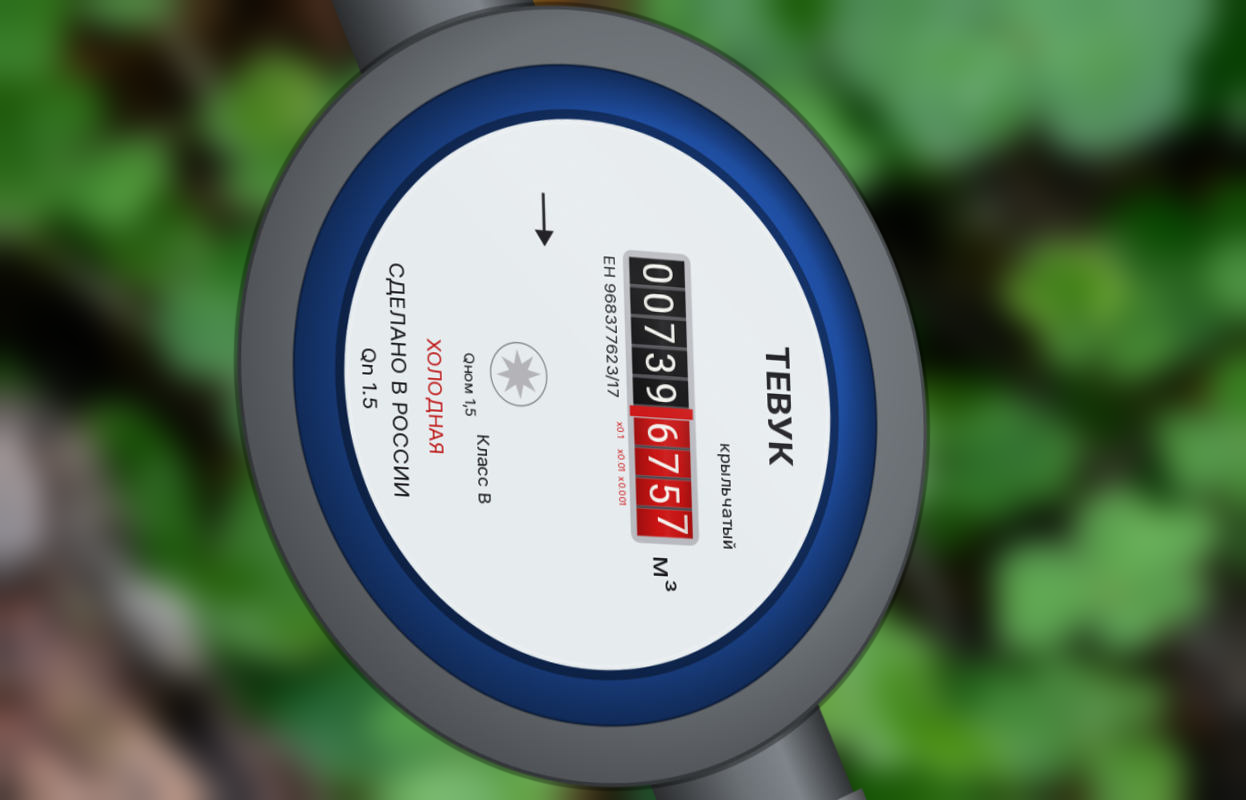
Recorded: 739.6757 m³
